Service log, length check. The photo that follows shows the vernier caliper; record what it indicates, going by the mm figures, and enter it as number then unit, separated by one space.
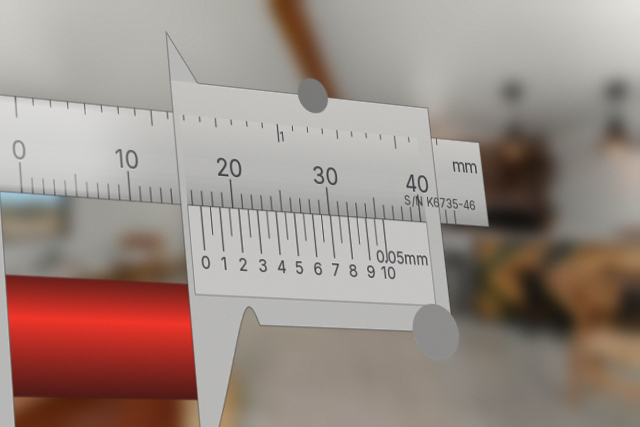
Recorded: 16.8 mm
